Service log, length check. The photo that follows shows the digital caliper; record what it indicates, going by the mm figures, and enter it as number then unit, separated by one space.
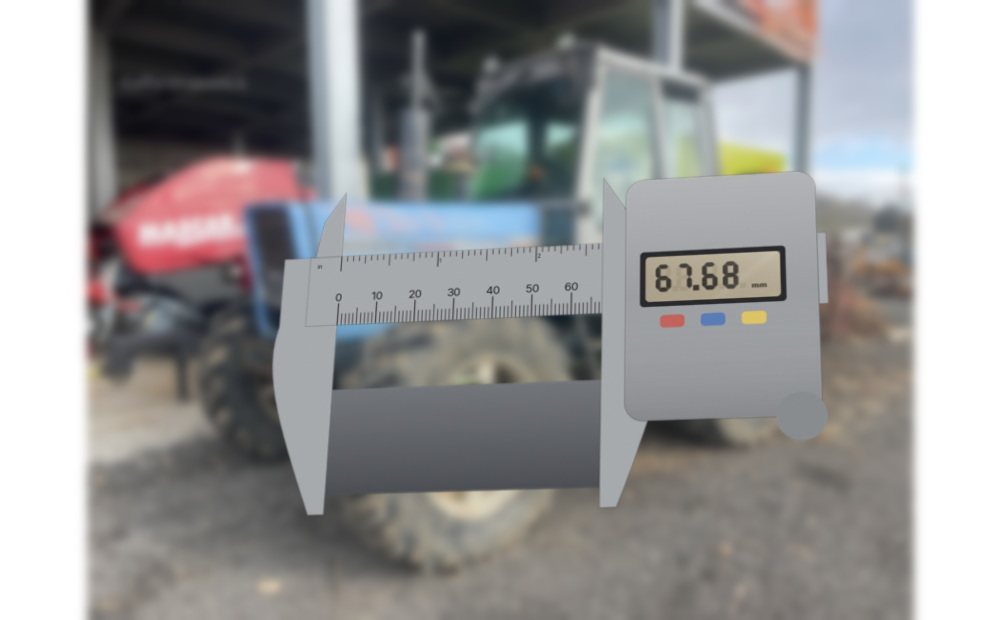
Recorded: 67.68 mm
